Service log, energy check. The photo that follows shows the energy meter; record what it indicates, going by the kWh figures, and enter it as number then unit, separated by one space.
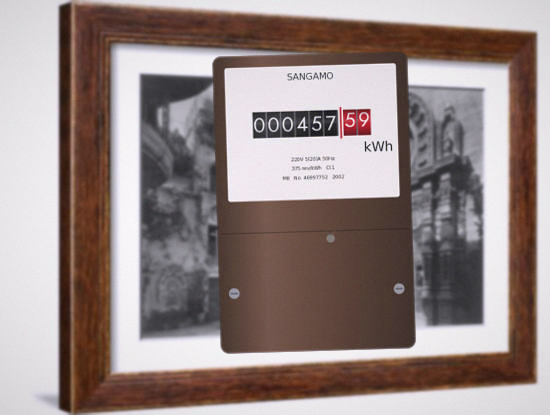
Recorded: 457.59 kWh
